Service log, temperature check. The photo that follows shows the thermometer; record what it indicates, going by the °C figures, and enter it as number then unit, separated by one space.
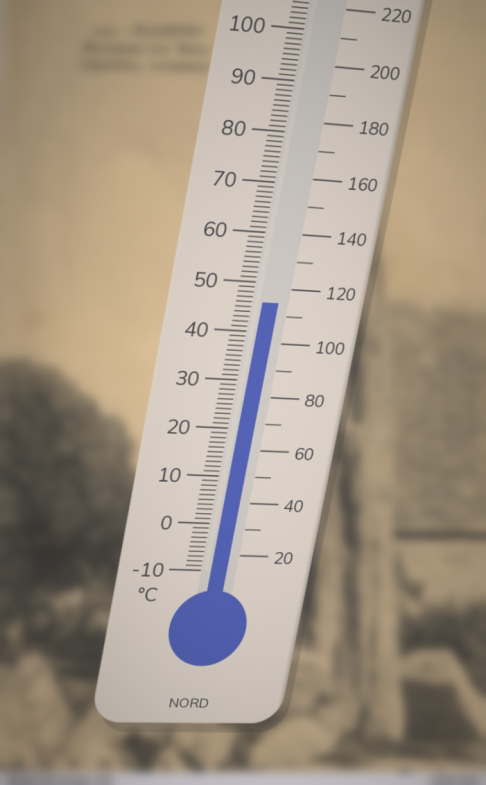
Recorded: 46 °C
